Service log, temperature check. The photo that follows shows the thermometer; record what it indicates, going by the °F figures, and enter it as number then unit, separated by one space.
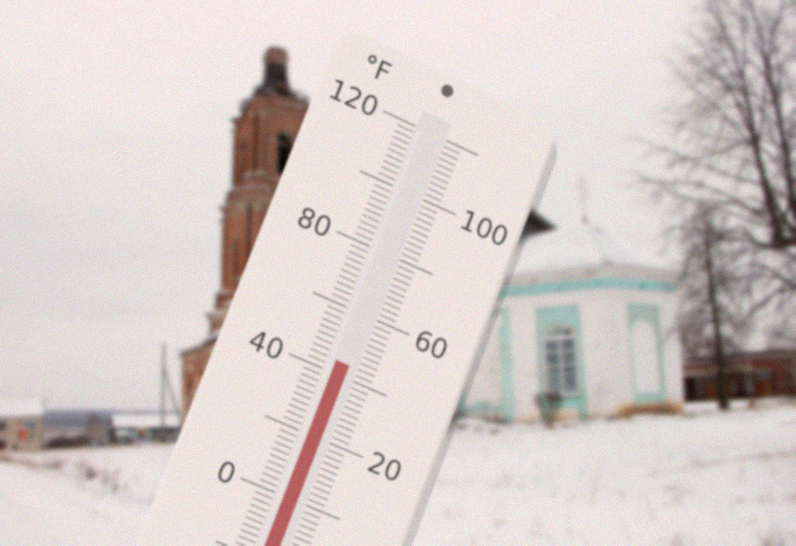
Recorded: 44 °F
